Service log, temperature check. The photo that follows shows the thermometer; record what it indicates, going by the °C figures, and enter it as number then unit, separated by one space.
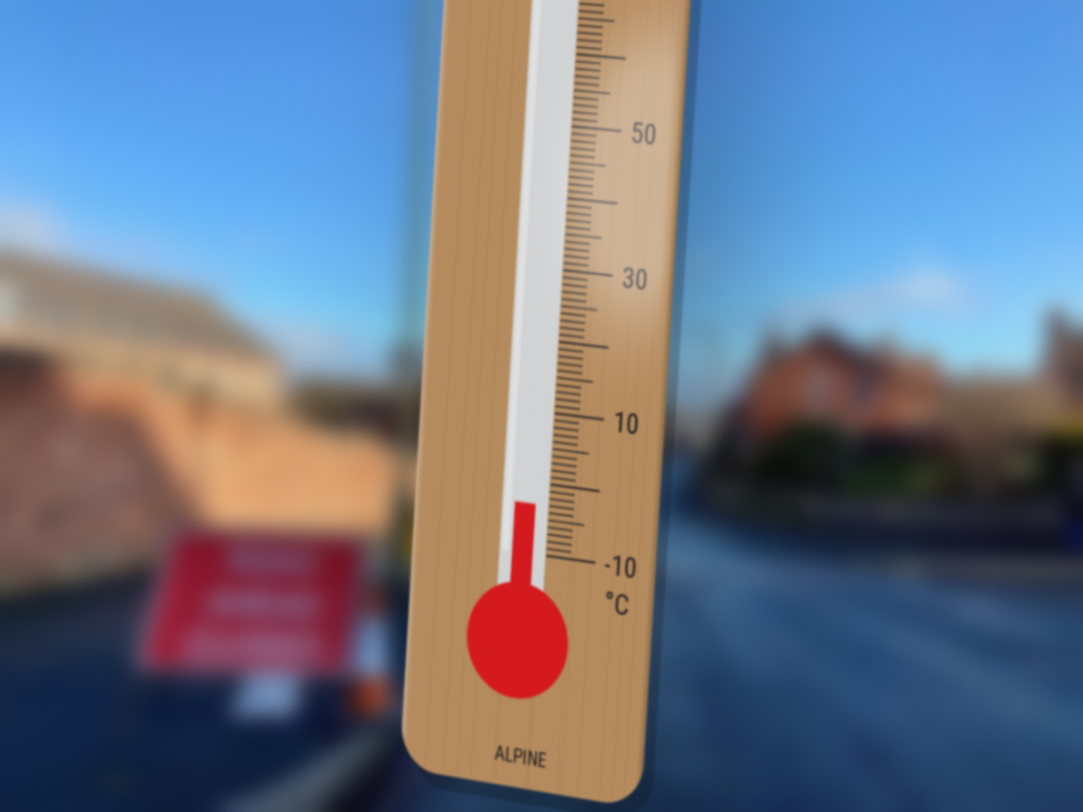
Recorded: -3 °C
